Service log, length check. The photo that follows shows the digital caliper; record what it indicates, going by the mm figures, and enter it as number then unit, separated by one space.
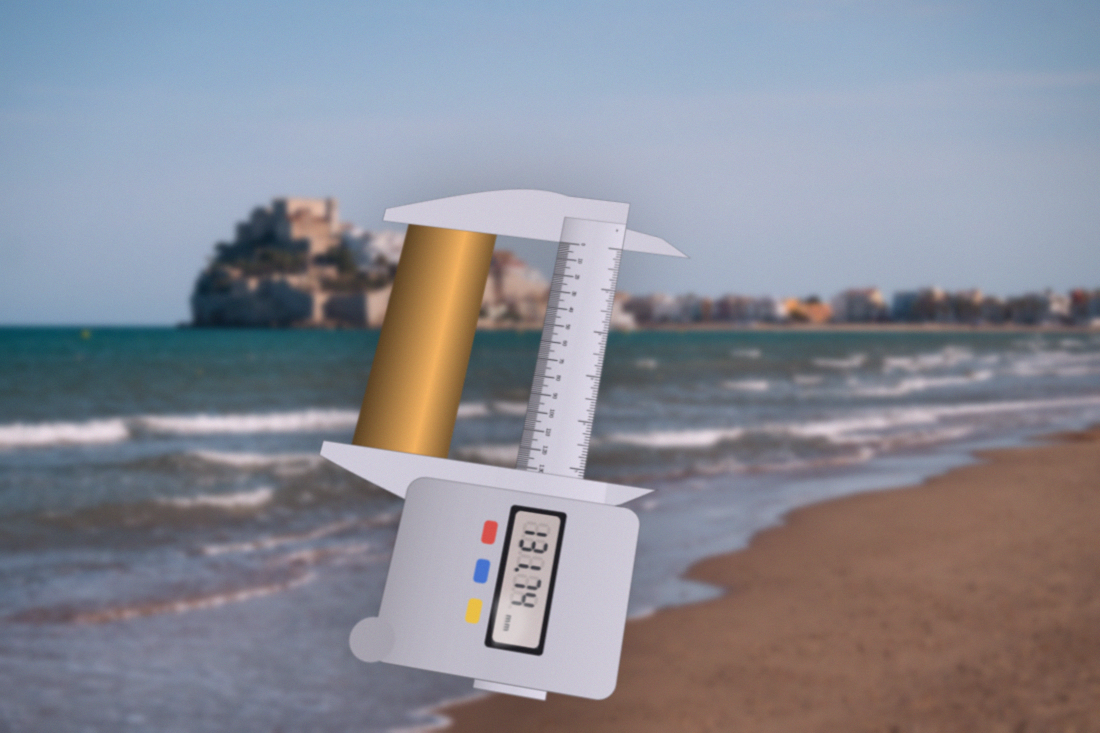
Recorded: 131.74 mm
